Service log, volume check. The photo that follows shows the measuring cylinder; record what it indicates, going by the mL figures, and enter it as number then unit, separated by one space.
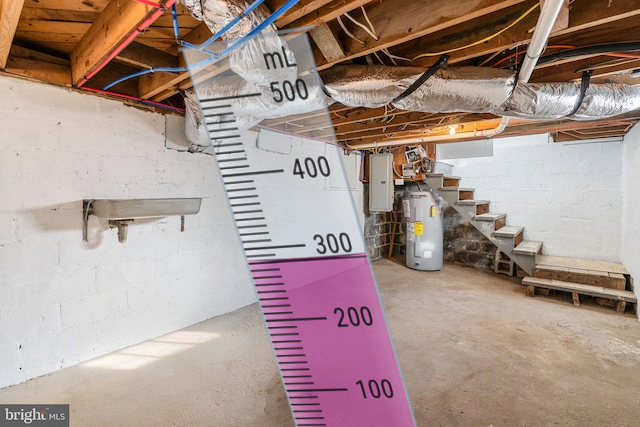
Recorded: 280 mL
